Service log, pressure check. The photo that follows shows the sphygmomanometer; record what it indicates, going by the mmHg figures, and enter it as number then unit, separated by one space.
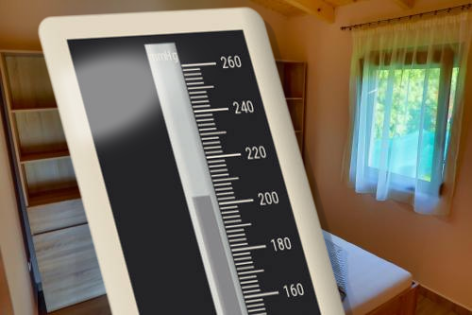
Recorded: 204 mmHg
